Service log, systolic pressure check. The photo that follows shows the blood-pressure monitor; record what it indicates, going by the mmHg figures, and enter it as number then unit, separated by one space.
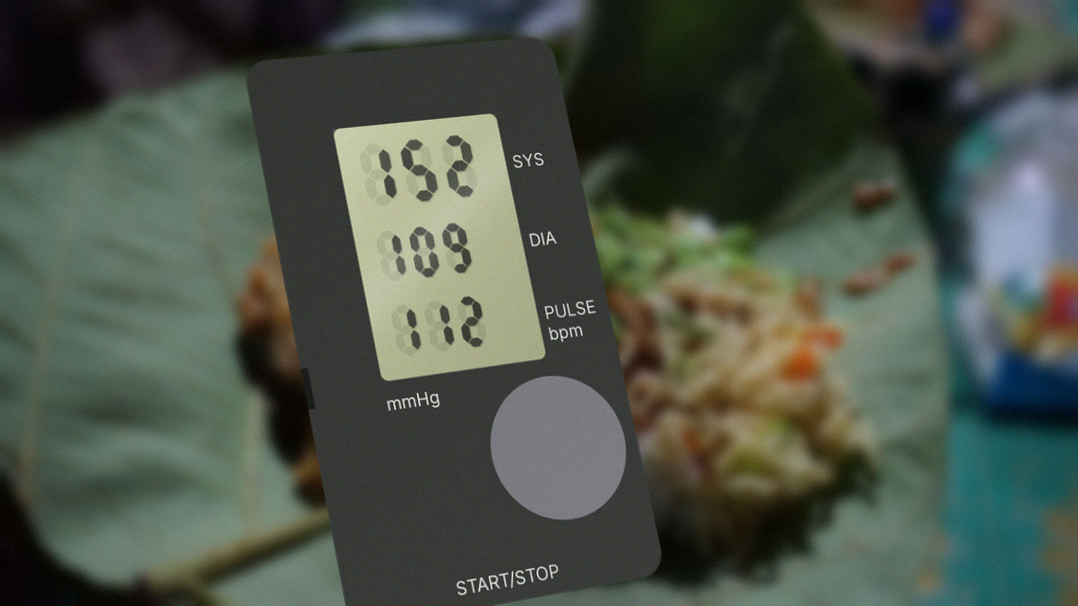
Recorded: 152 mmHg
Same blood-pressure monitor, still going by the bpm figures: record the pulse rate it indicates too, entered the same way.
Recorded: 112 bpm
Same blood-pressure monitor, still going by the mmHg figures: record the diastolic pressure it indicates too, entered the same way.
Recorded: 109 mmHg
